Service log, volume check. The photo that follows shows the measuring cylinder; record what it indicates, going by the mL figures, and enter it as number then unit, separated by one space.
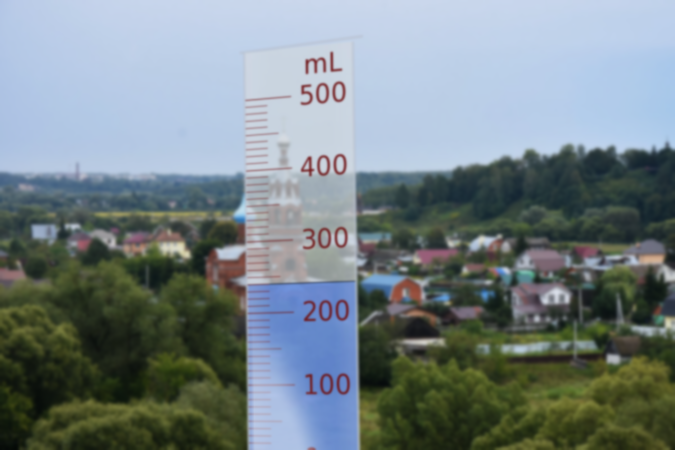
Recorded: 240 mL
